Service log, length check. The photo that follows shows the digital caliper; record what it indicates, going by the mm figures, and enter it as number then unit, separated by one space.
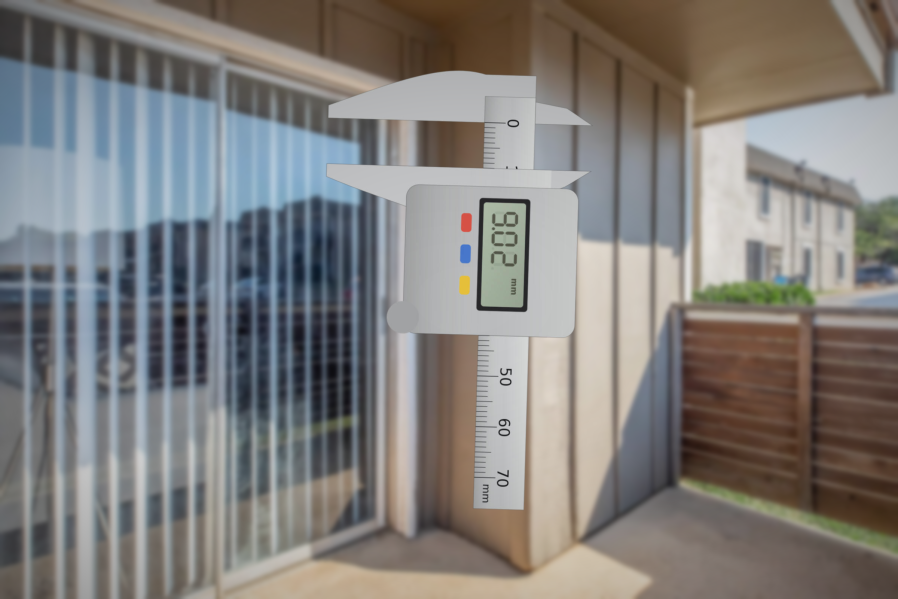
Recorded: 9.02 mm
